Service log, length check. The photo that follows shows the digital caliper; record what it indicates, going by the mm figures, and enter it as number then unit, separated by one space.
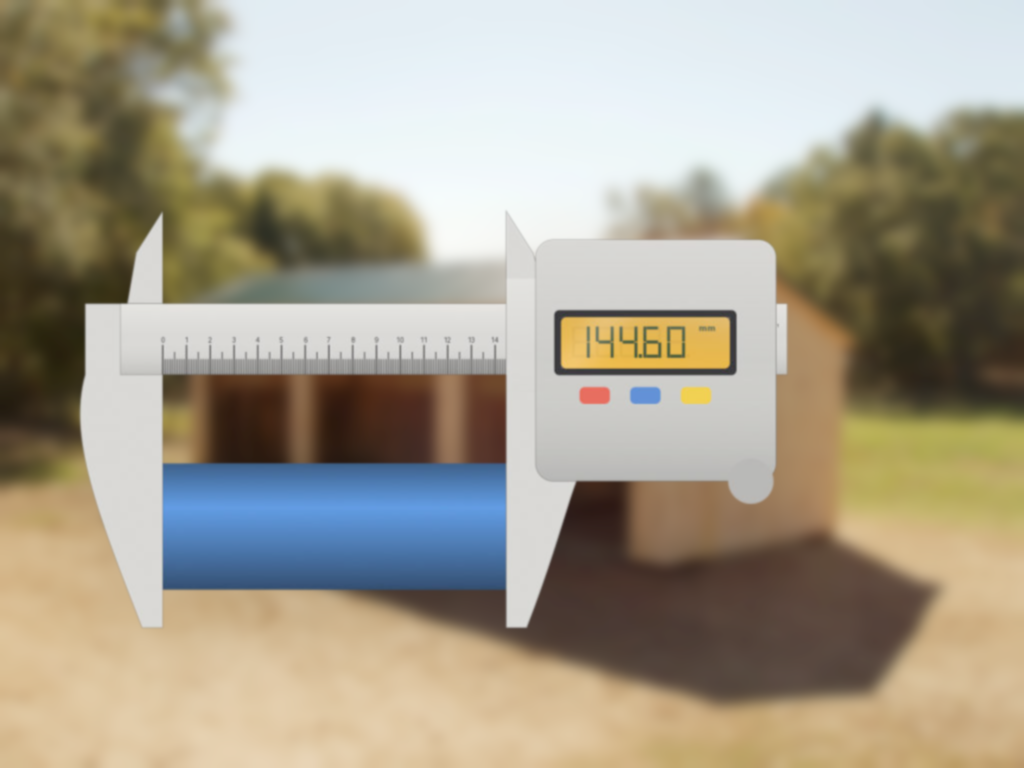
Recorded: 144.60 mm
